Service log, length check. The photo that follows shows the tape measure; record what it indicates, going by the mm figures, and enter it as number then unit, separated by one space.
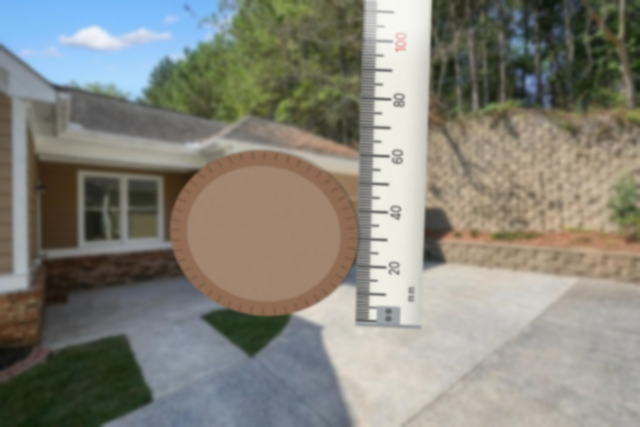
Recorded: 60 mm
